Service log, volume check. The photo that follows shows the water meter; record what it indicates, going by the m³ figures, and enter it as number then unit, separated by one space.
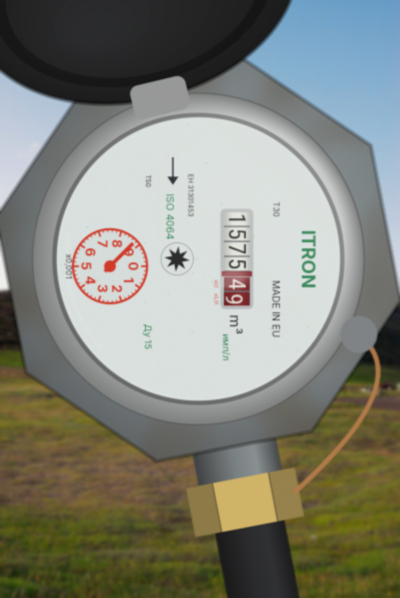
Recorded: 1575.488 m³
